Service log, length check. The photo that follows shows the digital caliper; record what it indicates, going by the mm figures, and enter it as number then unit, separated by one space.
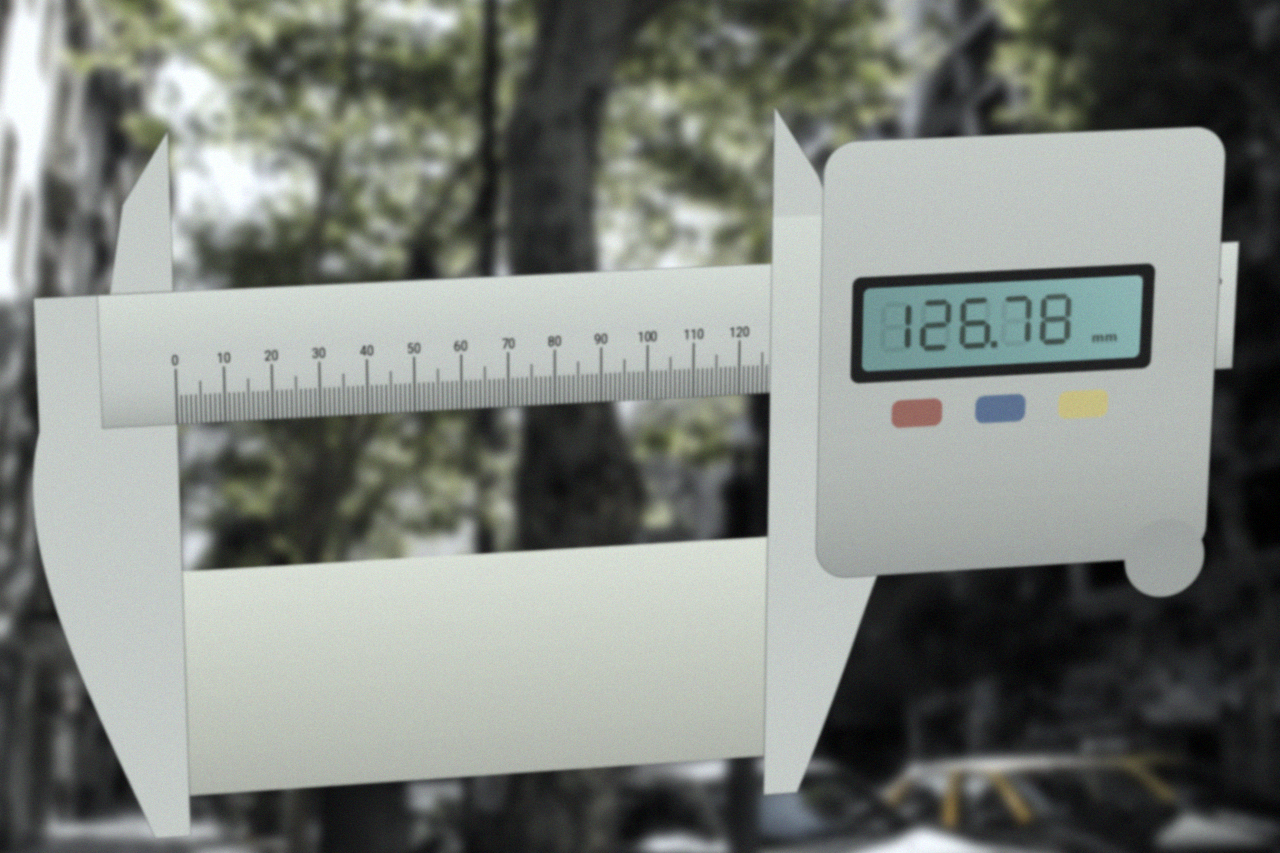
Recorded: 126.78 mm
